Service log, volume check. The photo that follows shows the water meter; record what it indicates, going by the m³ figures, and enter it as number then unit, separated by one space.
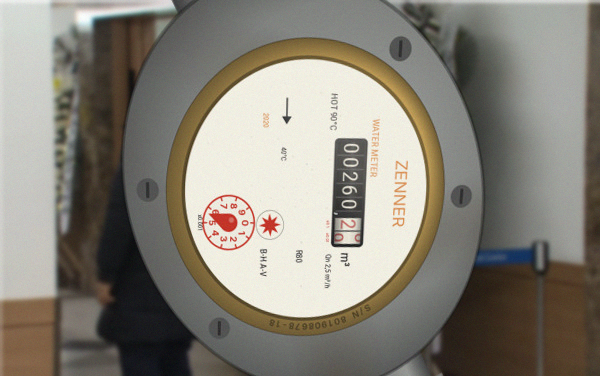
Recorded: 260.285 m³
